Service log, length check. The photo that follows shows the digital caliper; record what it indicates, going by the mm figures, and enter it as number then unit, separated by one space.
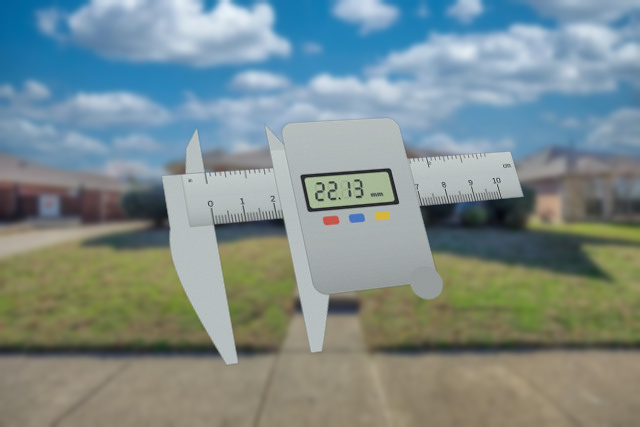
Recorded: 22.13 mm
